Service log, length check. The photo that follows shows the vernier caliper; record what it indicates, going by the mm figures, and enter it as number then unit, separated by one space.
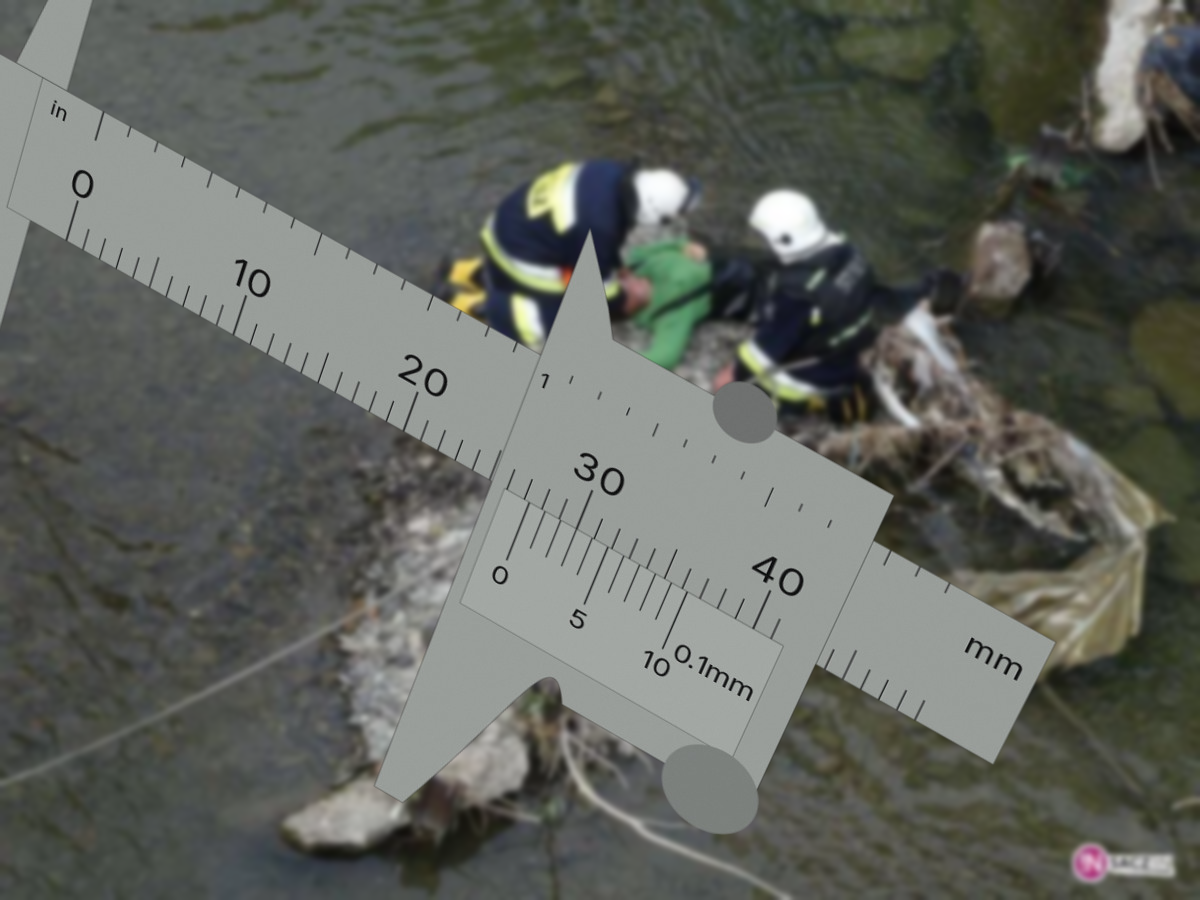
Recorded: 27.3 mm
